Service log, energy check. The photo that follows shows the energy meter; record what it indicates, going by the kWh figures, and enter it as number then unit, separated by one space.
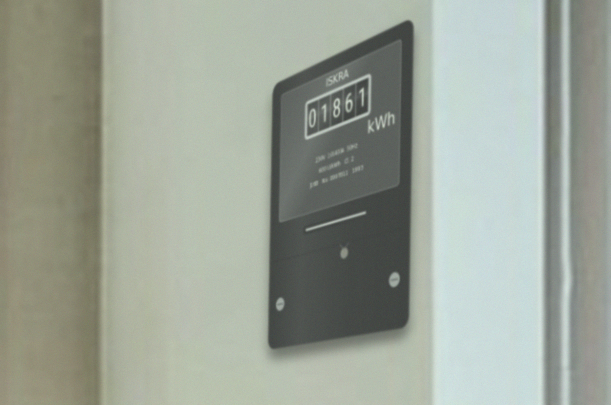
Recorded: 1861 kWh
